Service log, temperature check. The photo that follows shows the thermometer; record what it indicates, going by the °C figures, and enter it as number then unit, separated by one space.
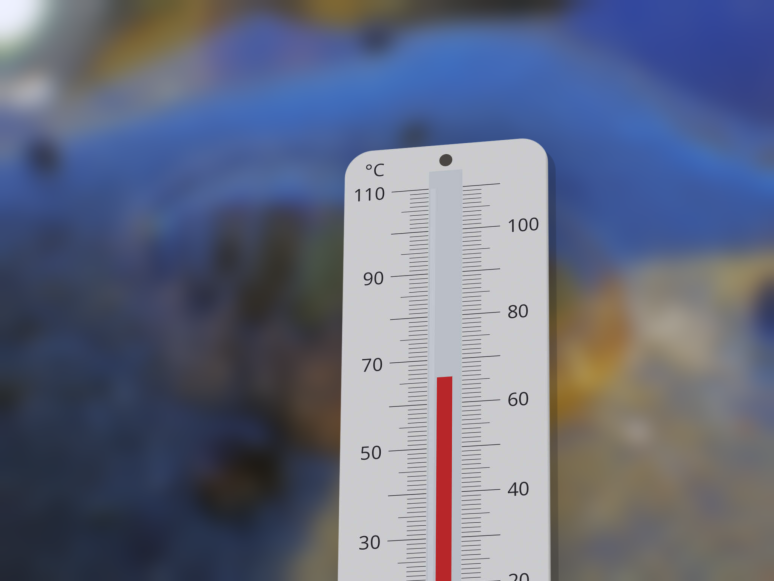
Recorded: 66 °C
